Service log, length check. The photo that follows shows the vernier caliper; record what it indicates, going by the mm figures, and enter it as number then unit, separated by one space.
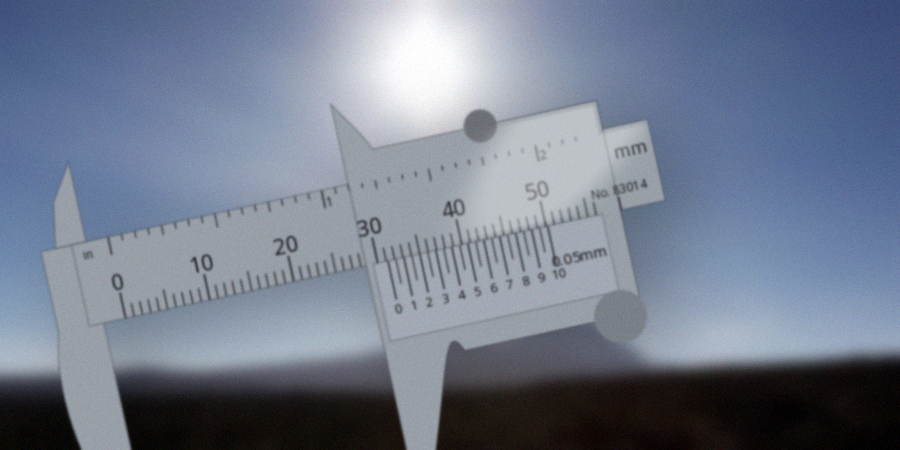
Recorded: 31.2 mm
